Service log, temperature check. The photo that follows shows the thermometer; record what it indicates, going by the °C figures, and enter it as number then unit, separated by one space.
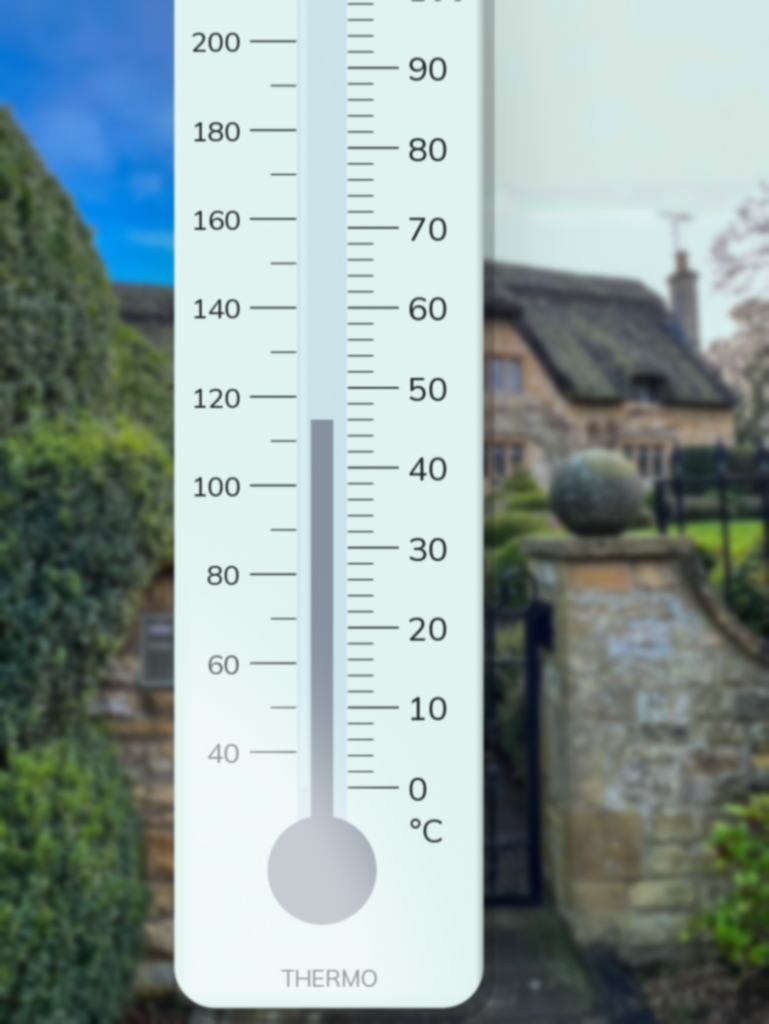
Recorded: 46 °C
